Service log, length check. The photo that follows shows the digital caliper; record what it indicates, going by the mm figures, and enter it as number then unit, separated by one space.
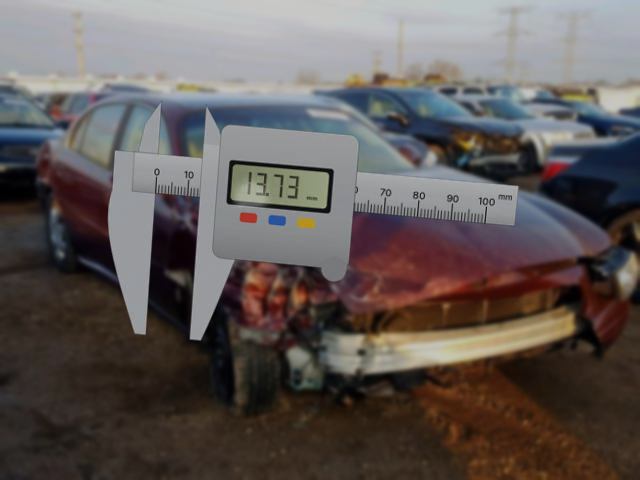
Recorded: 13.73 mm
